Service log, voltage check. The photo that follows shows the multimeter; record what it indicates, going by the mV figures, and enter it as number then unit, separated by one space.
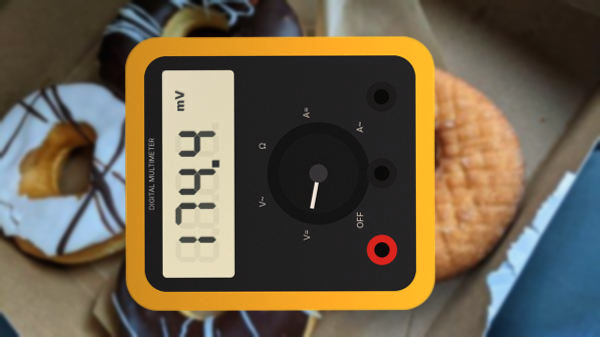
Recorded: 174.4 mV
